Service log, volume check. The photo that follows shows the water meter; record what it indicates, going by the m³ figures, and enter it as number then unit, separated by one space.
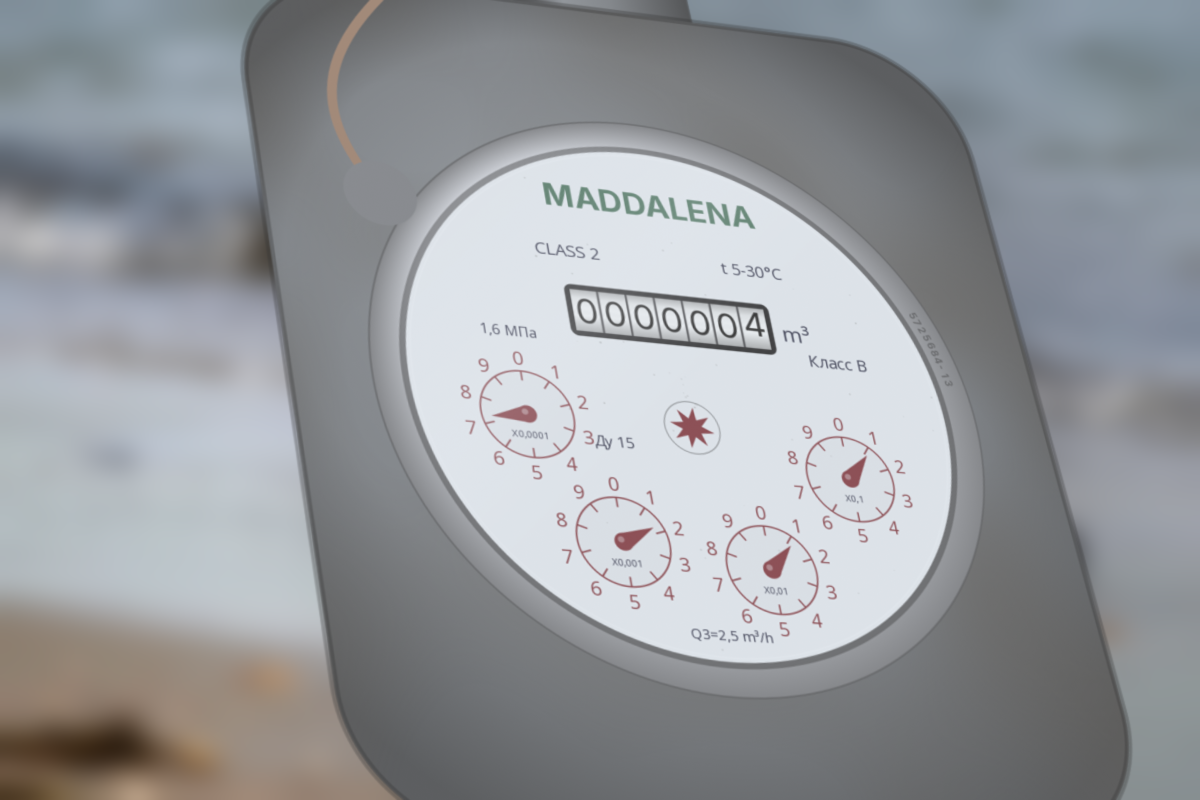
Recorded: 4.1117 m³
